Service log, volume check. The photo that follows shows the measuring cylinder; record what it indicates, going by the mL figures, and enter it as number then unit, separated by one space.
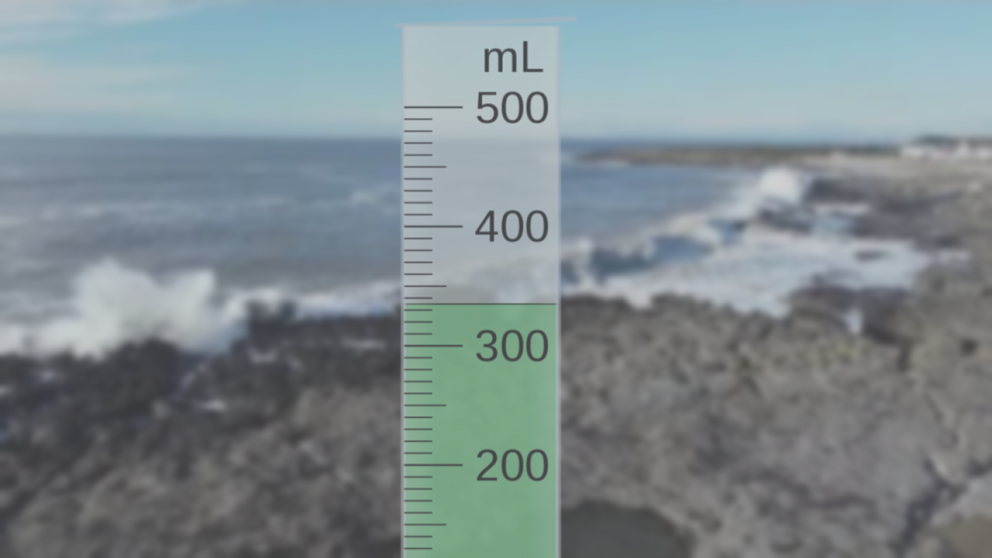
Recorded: 335 mL
